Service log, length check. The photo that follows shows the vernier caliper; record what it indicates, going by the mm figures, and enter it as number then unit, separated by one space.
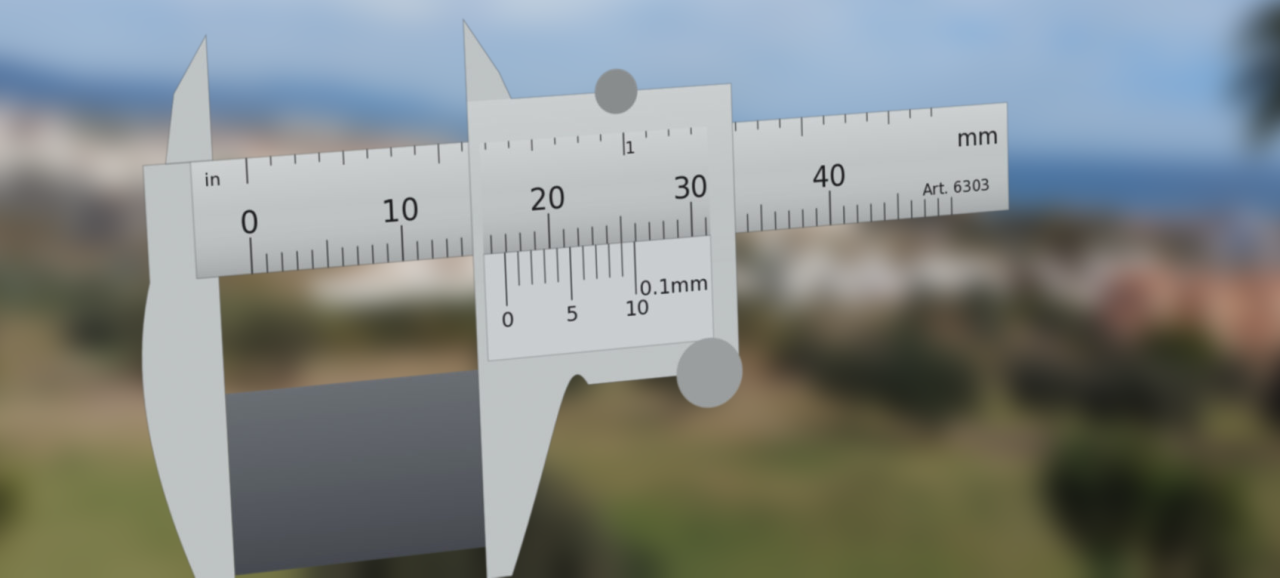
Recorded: 16.9 mm
